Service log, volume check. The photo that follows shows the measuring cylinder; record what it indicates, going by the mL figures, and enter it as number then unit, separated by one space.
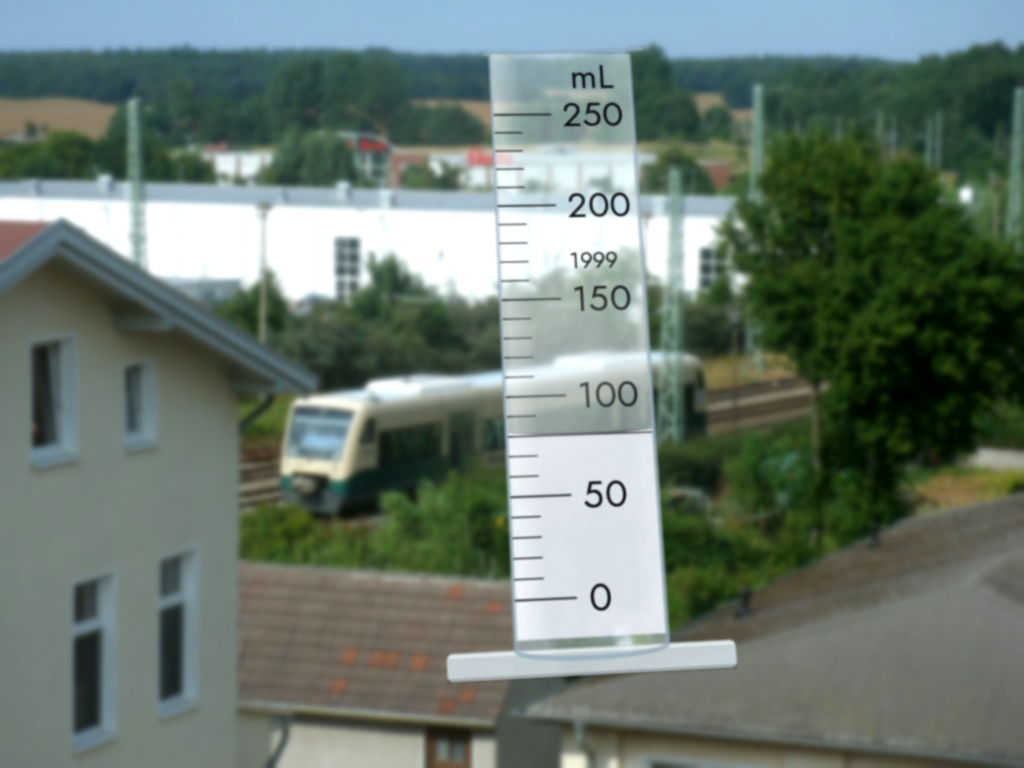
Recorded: 80 mL
